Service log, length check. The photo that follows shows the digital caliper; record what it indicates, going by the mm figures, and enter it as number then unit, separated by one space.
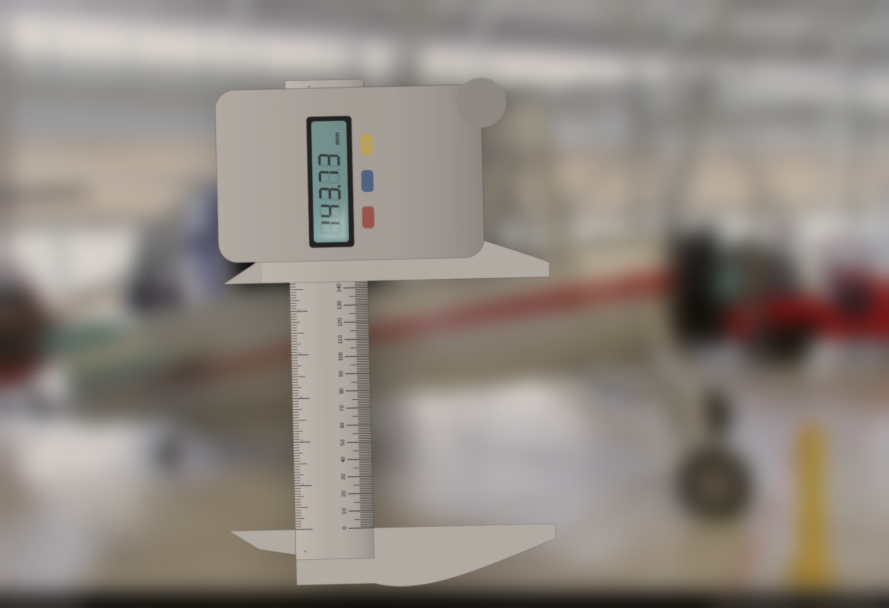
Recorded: 143.73 mm
